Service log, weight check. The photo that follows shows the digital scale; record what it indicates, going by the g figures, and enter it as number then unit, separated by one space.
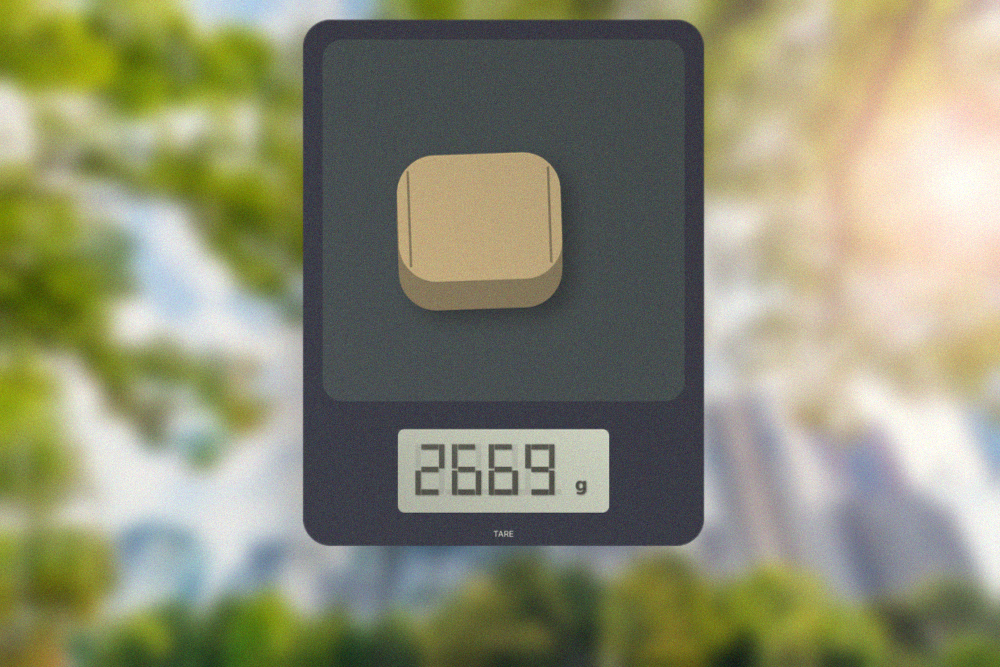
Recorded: 2669 g
